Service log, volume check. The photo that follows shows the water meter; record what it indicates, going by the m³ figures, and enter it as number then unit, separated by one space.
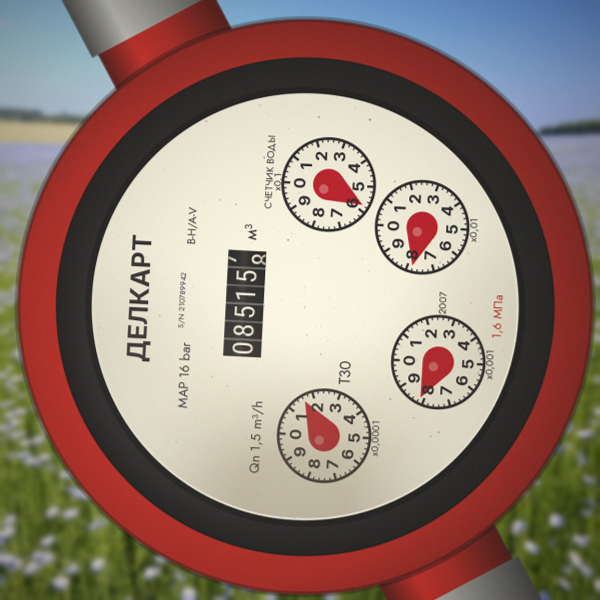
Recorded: 85157.5781 m³
